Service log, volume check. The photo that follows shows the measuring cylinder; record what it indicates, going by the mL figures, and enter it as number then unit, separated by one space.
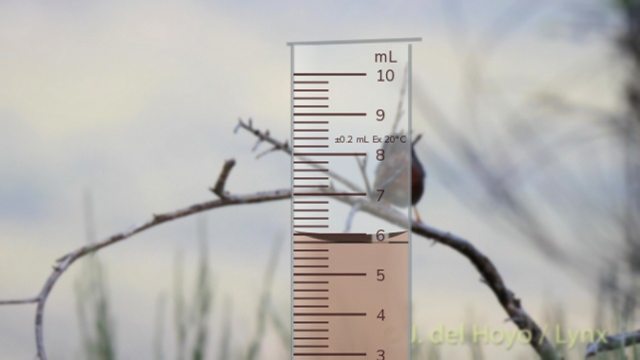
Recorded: 5.8 mL
